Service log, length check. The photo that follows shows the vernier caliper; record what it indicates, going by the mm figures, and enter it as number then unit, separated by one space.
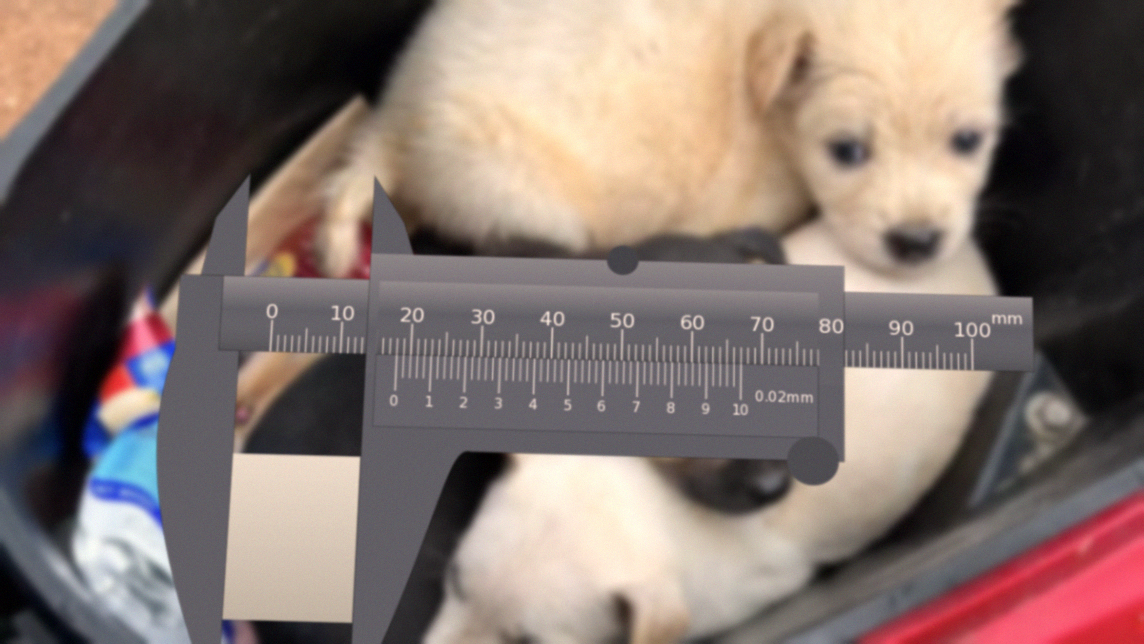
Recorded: 18.0 mm
